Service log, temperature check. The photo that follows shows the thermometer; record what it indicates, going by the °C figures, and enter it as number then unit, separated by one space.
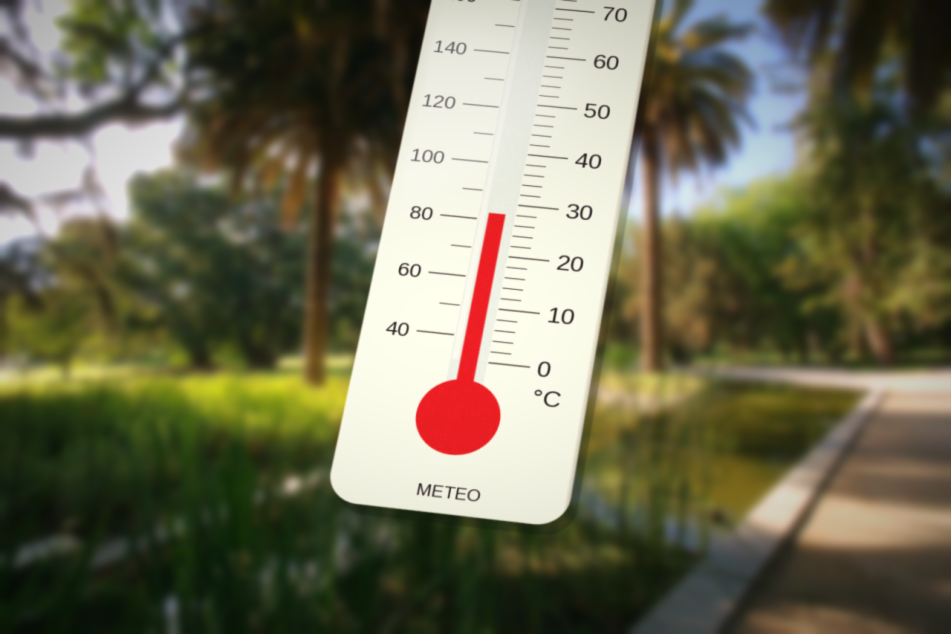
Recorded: 28 °C
